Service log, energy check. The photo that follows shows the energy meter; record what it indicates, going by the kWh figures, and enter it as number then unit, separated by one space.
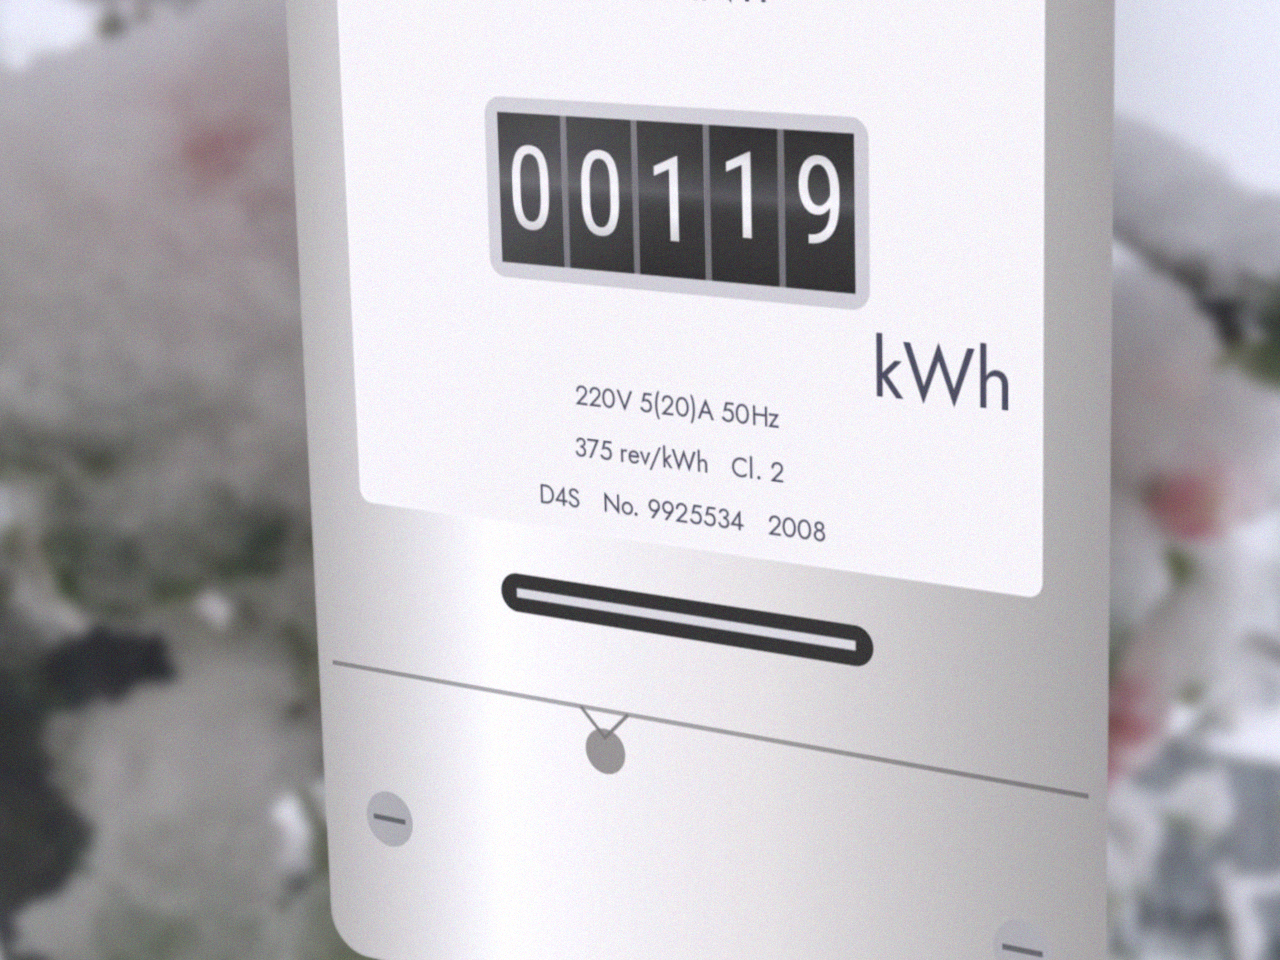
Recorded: 119 kWh
